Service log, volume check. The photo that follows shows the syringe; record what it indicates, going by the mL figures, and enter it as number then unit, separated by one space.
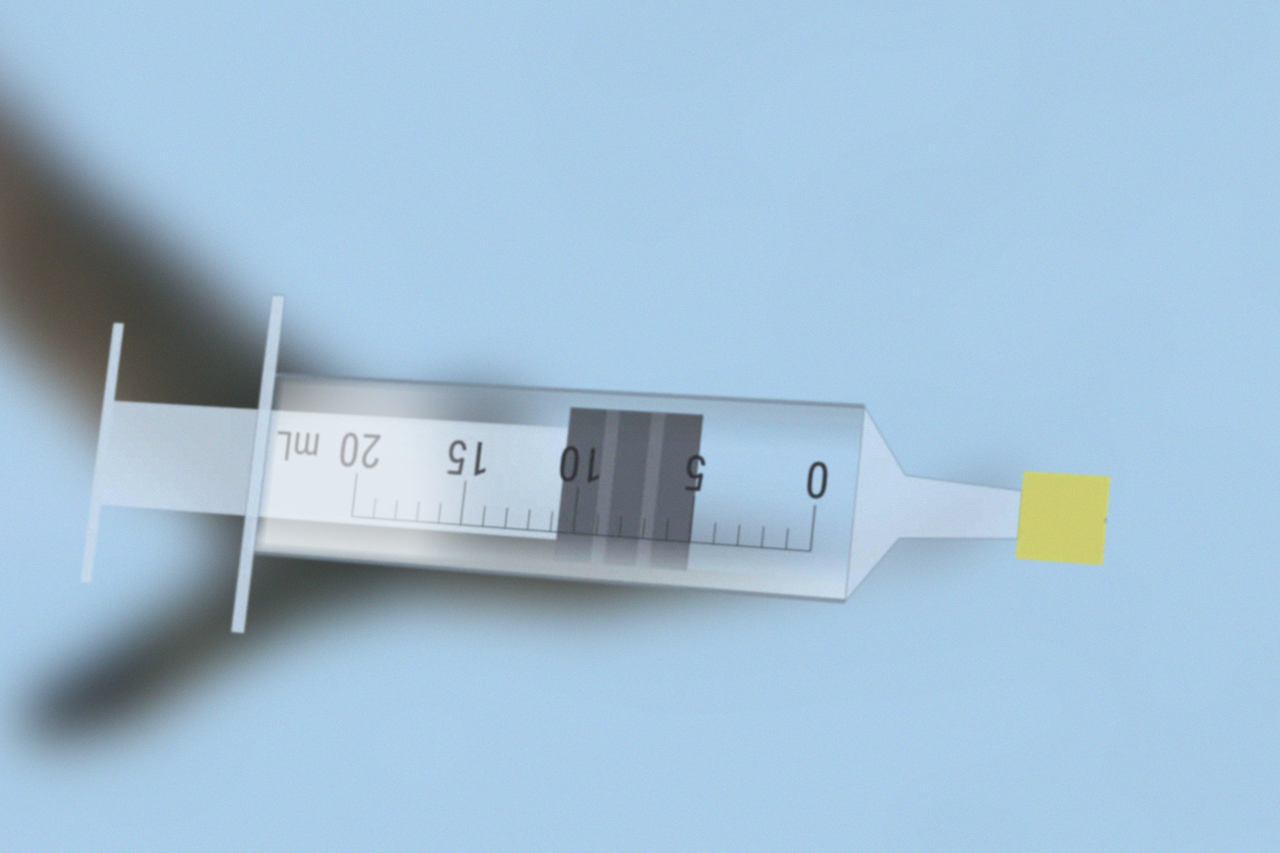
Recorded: 5 mL
